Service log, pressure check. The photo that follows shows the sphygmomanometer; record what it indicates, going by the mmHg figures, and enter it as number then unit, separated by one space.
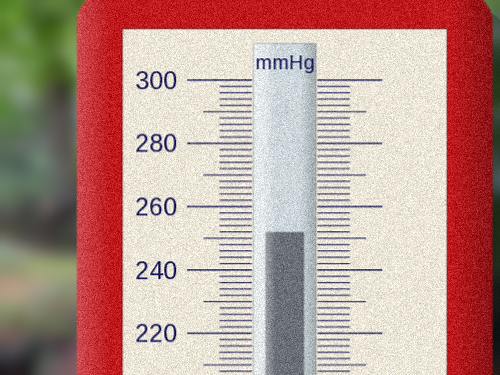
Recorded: 252 mmHg
